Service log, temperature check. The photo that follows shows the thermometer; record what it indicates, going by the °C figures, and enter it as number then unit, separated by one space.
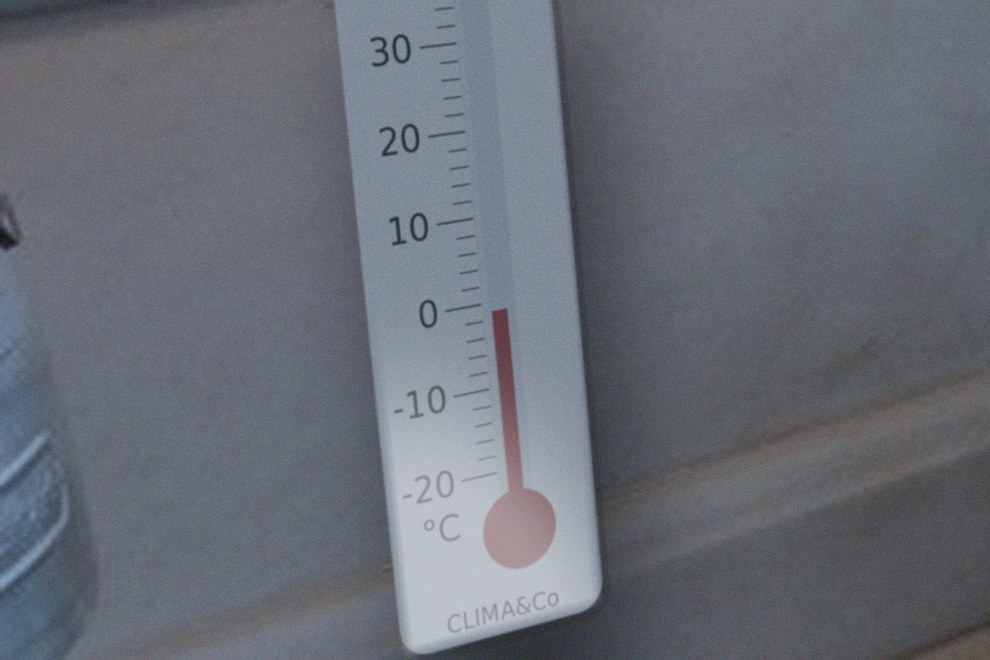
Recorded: -1 °C
